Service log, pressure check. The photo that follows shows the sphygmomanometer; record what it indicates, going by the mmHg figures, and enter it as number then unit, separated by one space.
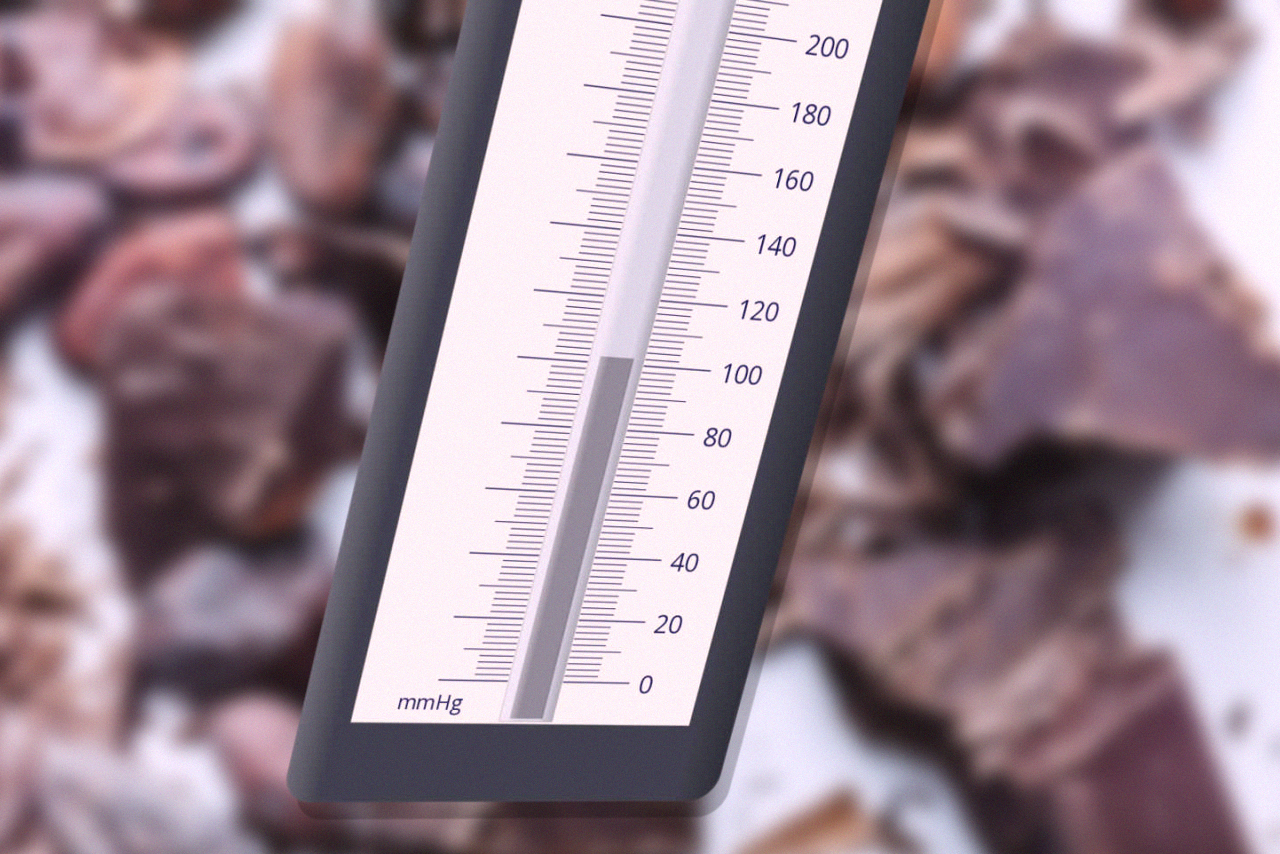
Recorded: 102 mmHg
